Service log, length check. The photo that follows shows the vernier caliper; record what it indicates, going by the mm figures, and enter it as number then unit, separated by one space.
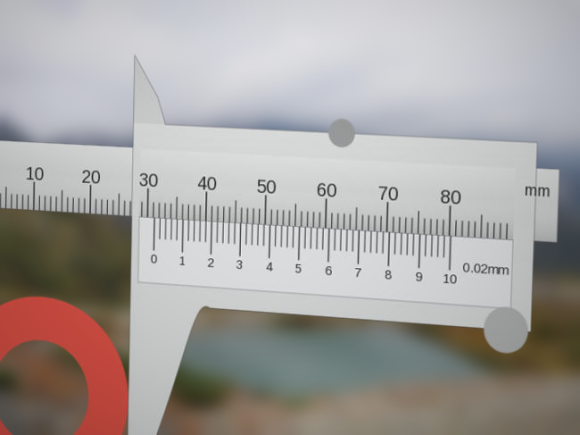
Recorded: 31.2 mm
